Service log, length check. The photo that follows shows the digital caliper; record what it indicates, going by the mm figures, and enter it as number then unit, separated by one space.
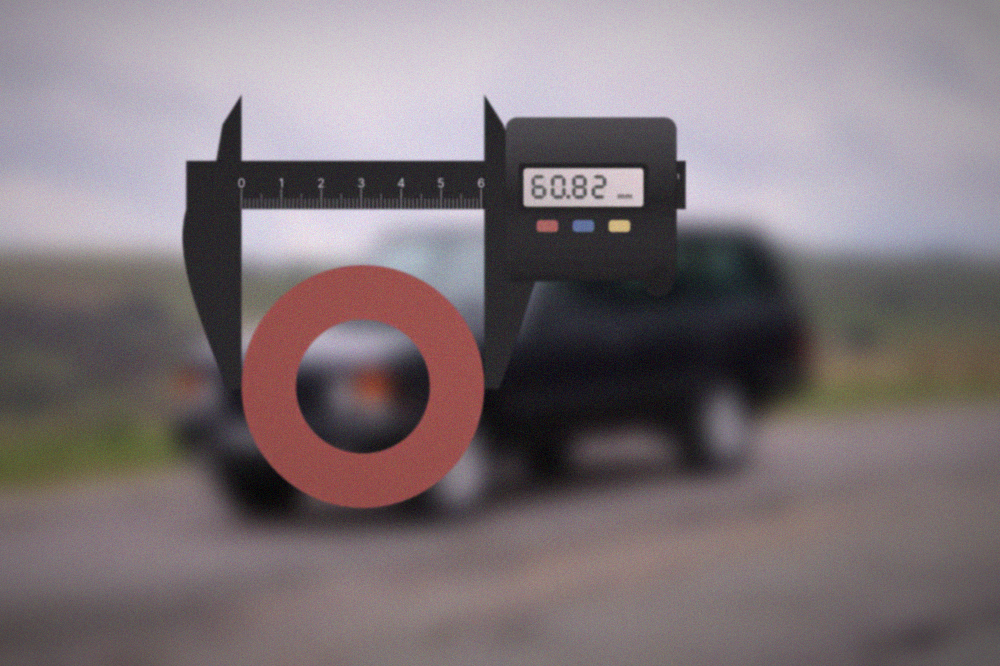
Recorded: 60.82 mm
